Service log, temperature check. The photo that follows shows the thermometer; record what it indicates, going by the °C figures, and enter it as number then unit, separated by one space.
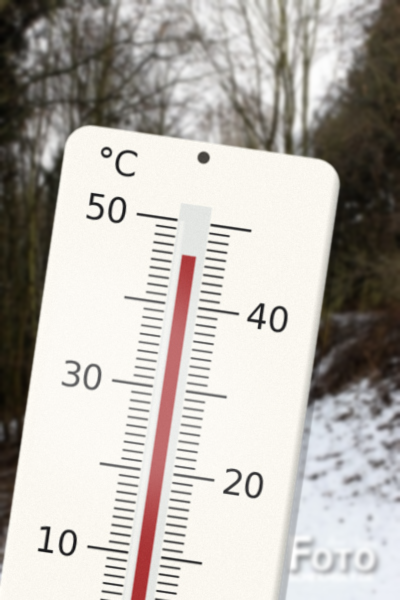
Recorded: 46 °C
